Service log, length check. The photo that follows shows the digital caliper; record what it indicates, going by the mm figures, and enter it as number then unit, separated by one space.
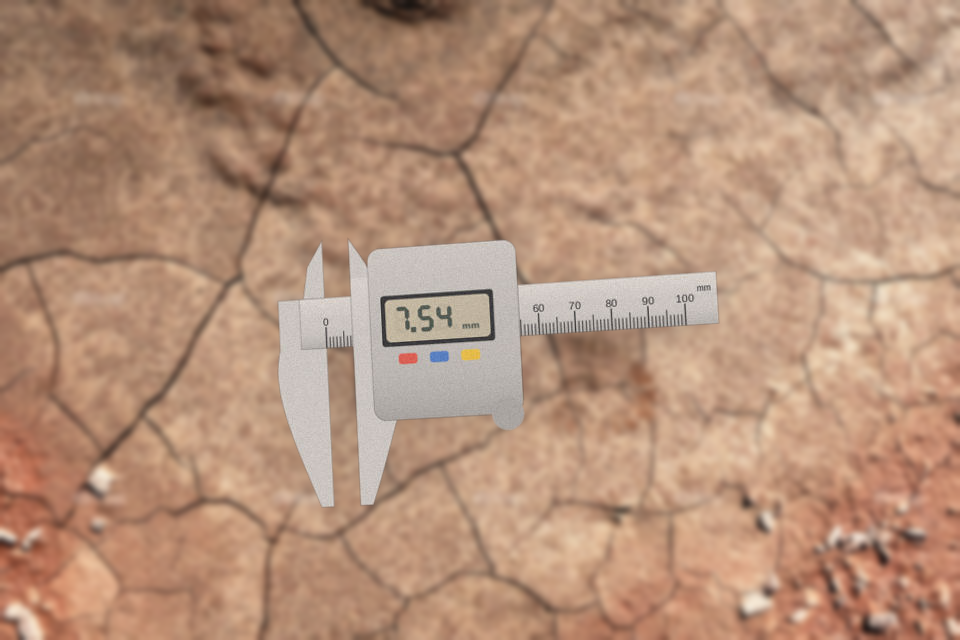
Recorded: 7.54 mm
